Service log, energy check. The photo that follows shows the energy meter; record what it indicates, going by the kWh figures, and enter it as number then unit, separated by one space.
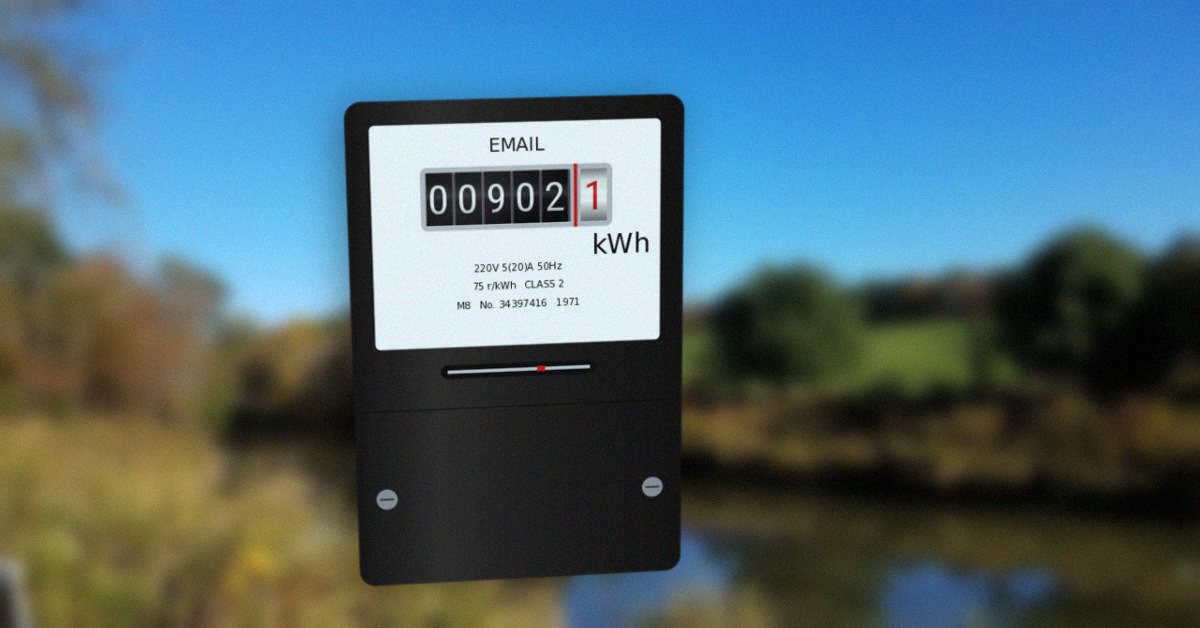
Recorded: 902.1 kWh
